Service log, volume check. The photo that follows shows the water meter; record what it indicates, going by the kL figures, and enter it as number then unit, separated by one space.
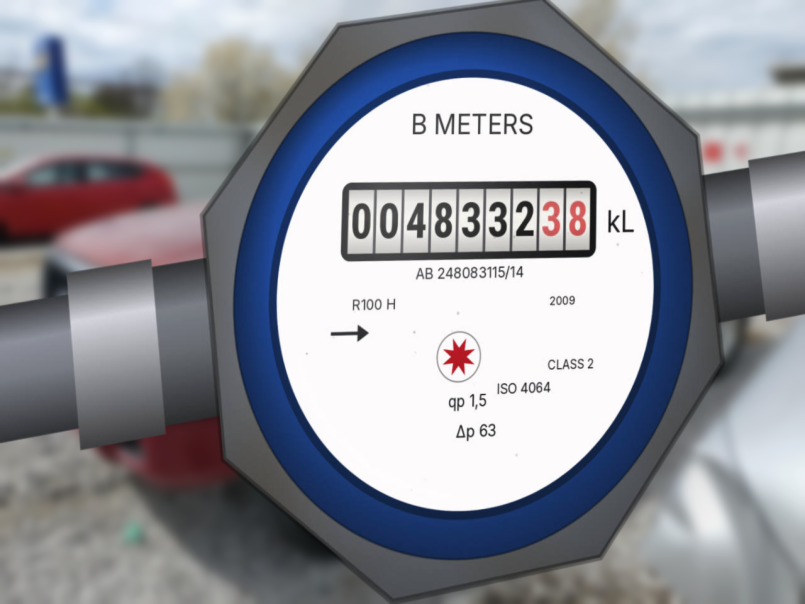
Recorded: 48332.38 kL
